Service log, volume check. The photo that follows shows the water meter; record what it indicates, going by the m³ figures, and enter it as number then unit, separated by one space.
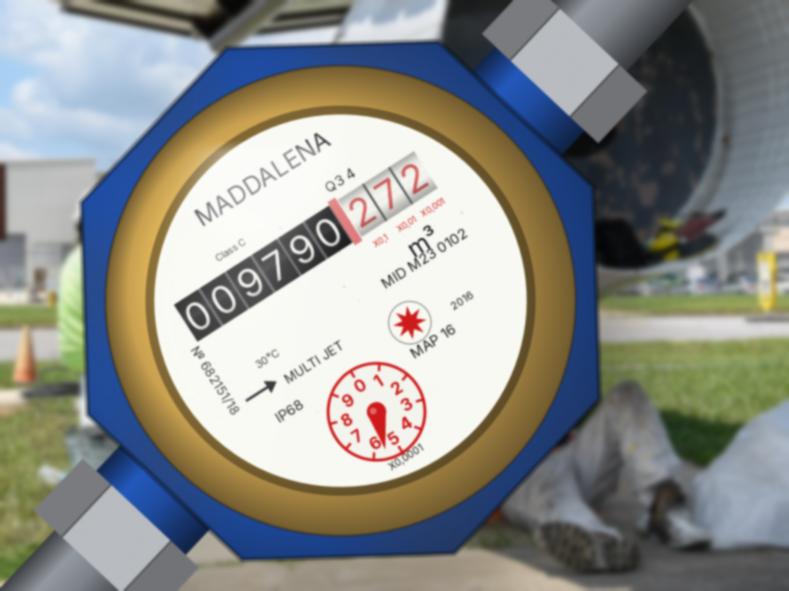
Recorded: 9790.2725 m³
